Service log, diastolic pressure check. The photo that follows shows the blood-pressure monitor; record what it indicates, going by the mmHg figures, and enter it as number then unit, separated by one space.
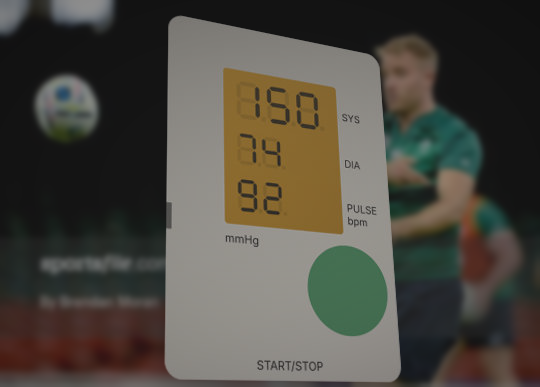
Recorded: 74 mmHg
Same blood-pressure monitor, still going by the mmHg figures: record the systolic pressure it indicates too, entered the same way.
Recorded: 150 mmHg
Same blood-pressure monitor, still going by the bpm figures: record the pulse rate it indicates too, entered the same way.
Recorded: 92 bpm
